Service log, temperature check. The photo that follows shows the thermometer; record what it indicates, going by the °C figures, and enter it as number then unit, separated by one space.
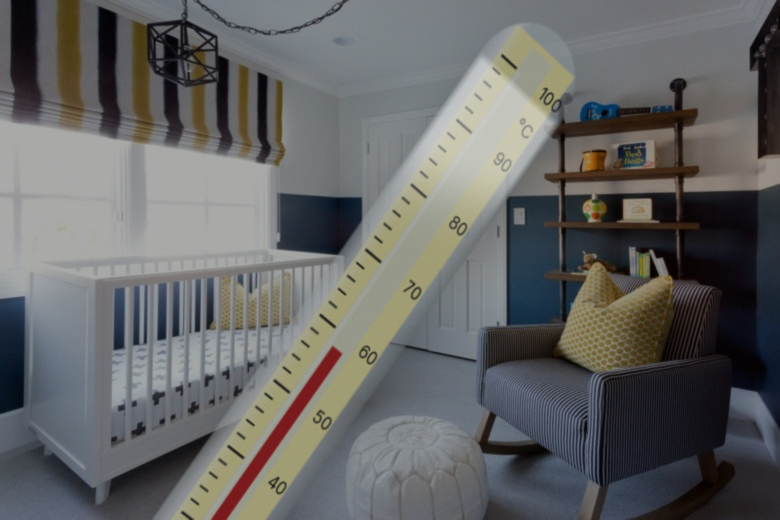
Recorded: 58 °C
